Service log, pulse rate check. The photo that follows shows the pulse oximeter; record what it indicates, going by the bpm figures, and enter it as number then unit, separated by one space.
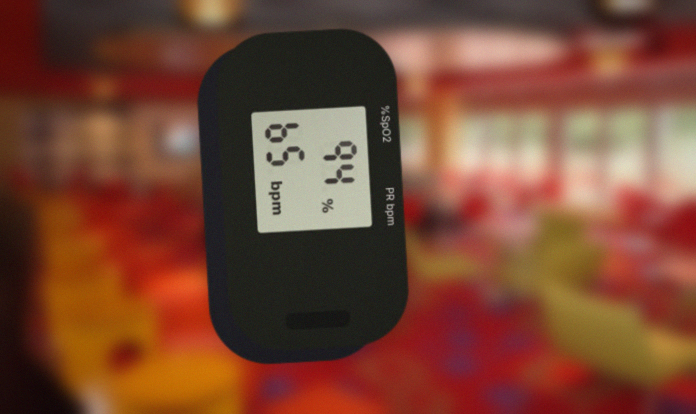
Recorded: 65 bpm
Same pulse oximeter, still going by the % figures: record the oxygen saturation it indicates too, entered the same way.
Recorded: 94 %
